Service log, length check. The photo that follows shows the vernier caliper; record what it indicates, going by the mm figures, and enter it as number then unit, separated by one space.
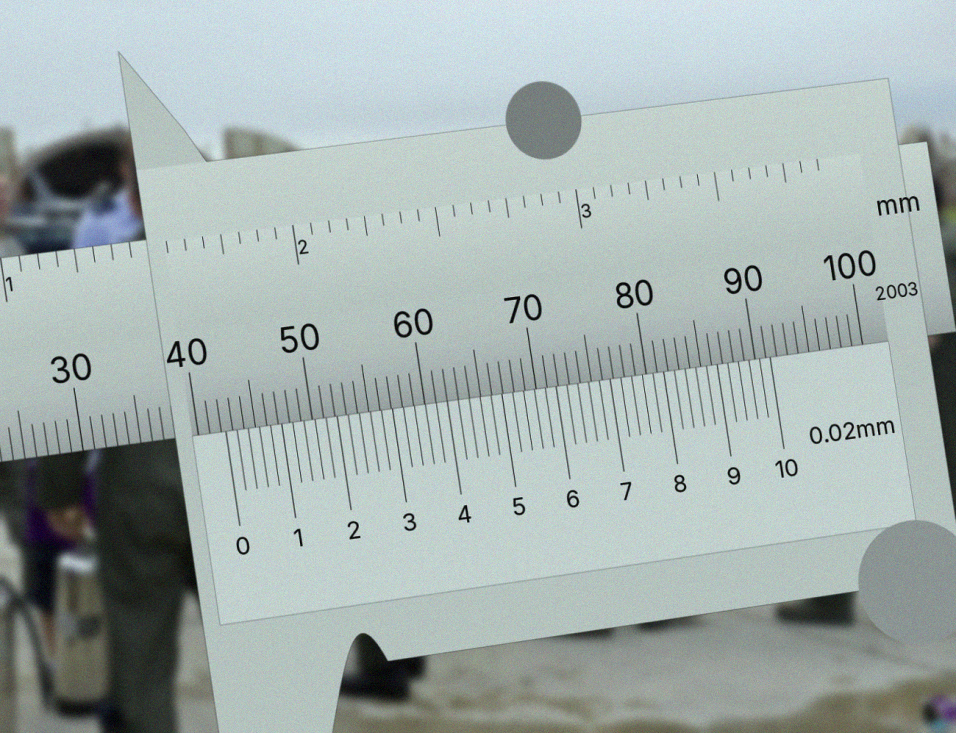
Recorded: 42.4 mm
